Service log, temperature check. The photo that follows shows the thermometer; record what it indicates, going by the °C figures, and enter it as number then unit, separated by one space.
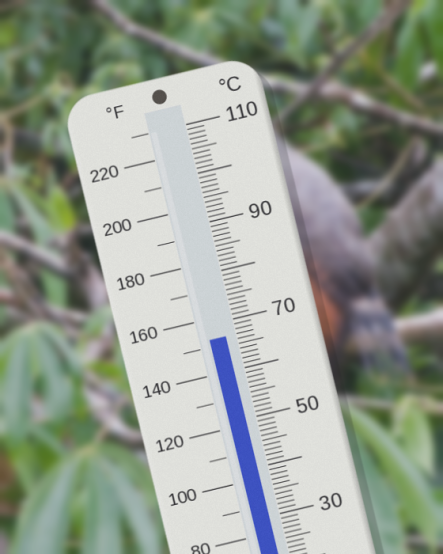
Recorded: 67 °C
